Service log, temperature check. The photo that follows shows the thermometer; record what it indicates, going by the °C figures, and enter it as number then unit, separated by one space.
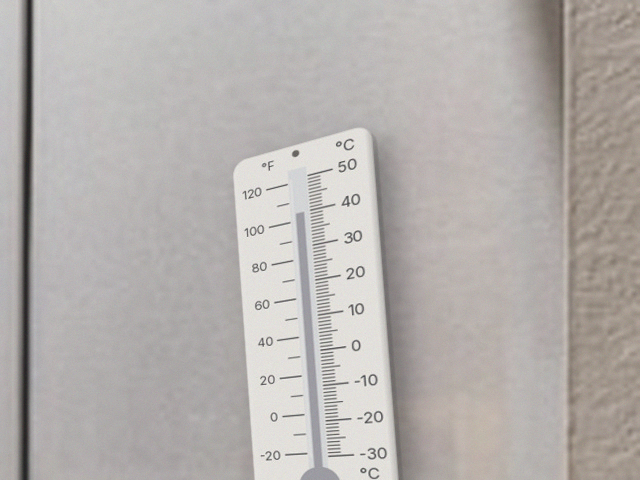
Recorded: 40 °C
